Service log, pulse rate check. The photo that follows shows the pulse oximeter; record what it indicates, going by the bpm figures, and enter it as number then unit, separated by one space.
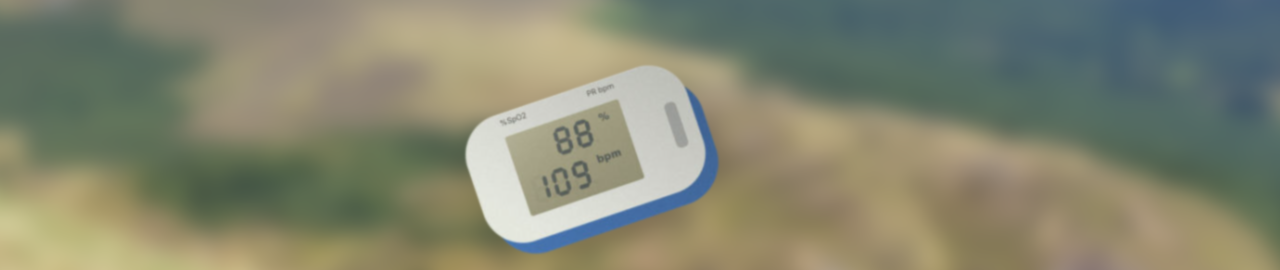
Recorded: 109 bpm
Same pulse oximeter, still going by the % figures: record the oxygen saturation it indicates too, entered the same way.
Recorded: 88 %
